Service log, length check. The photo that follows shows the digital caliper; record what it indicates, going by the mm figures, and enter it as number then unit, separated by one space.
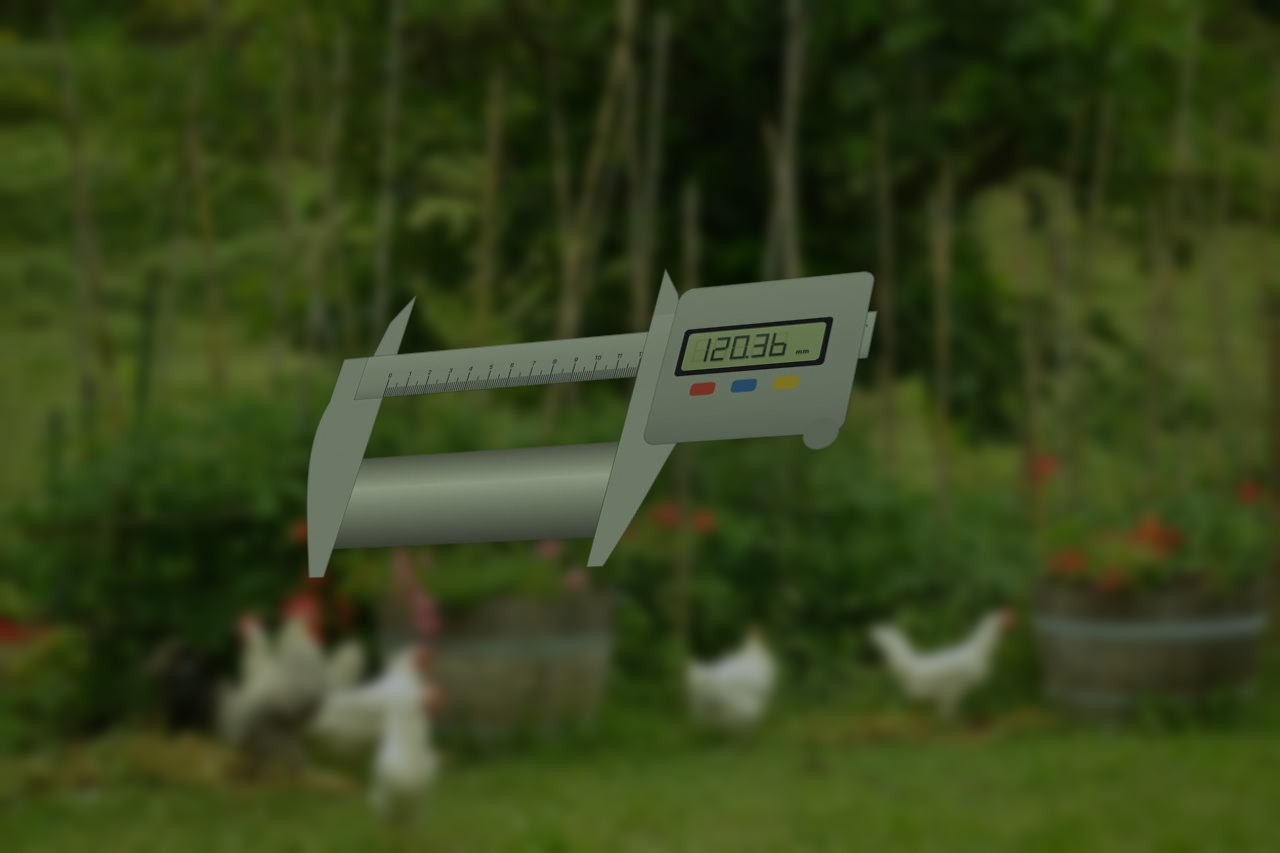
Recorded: 120.36 mm
